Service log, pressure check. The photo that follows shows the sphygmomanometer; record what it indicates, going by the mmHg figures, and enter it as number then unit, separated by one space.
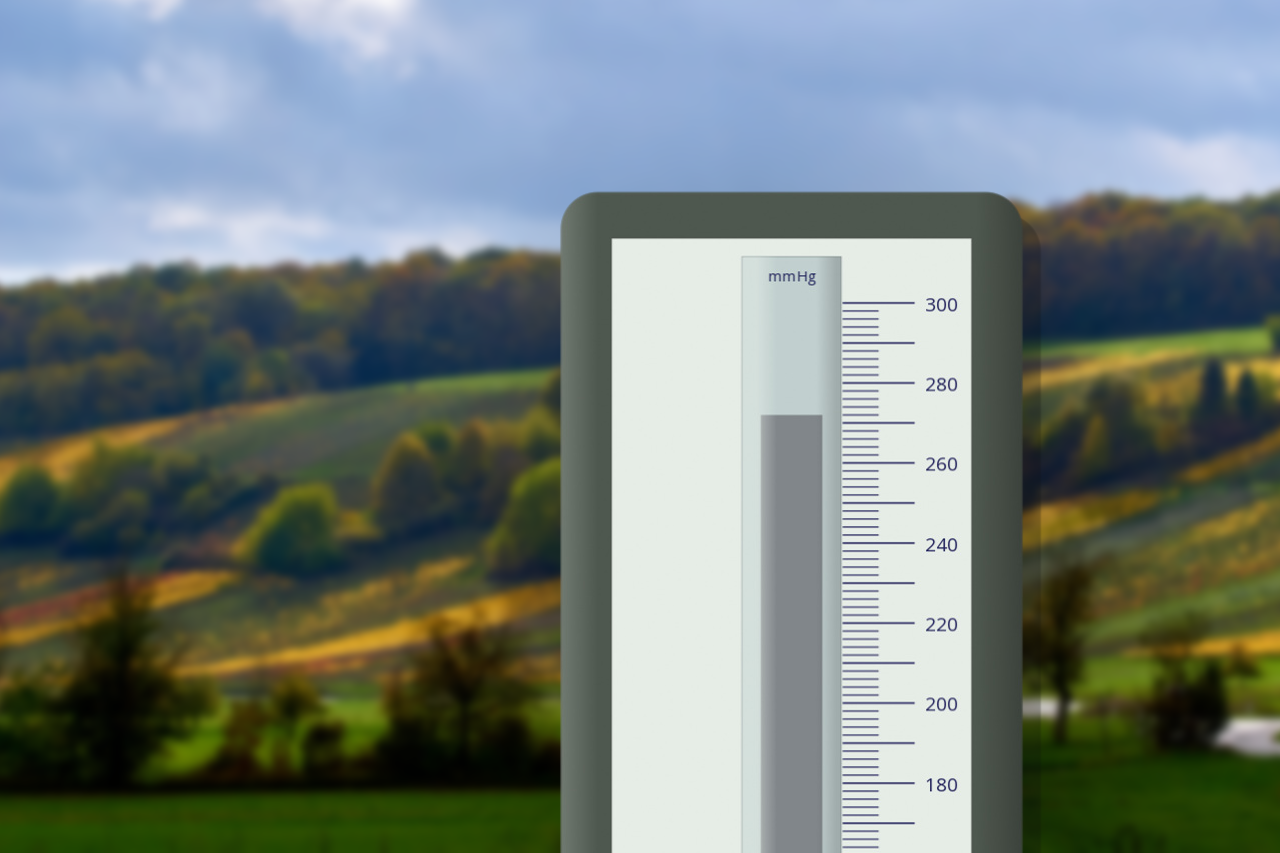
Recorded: 272 mmHg
